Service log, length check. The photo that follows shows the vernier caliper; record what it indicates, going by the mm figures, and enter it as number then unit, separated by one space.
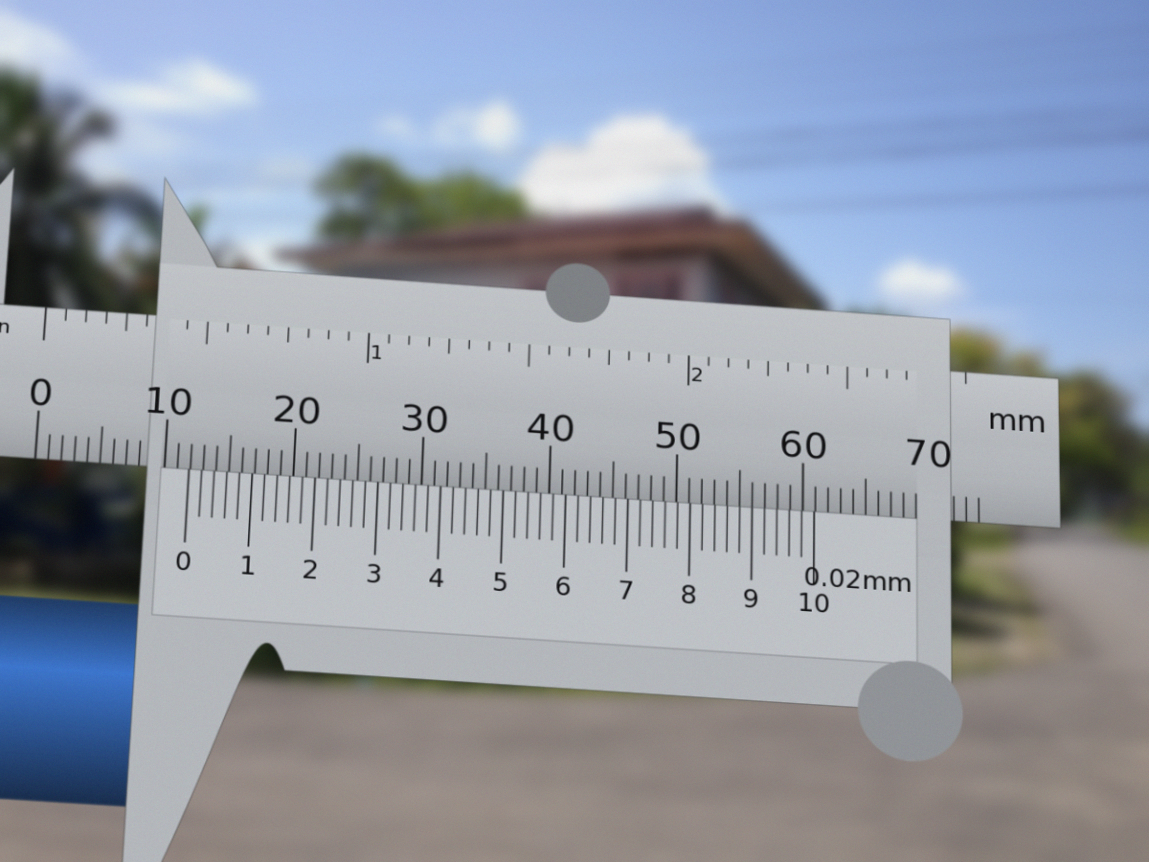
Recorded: 11.9 mm
